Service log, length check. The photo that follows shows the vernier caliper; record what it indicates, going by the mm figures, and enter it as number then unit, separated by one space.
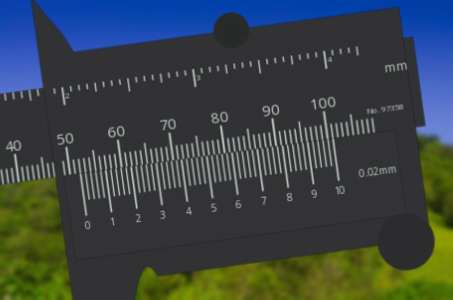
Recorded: 52.0 mm
